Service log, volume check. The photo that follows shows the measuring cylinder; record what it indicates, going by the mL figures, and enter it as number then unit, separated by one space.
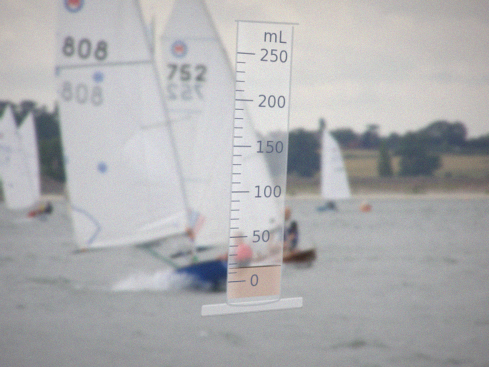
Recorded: 15 mL
